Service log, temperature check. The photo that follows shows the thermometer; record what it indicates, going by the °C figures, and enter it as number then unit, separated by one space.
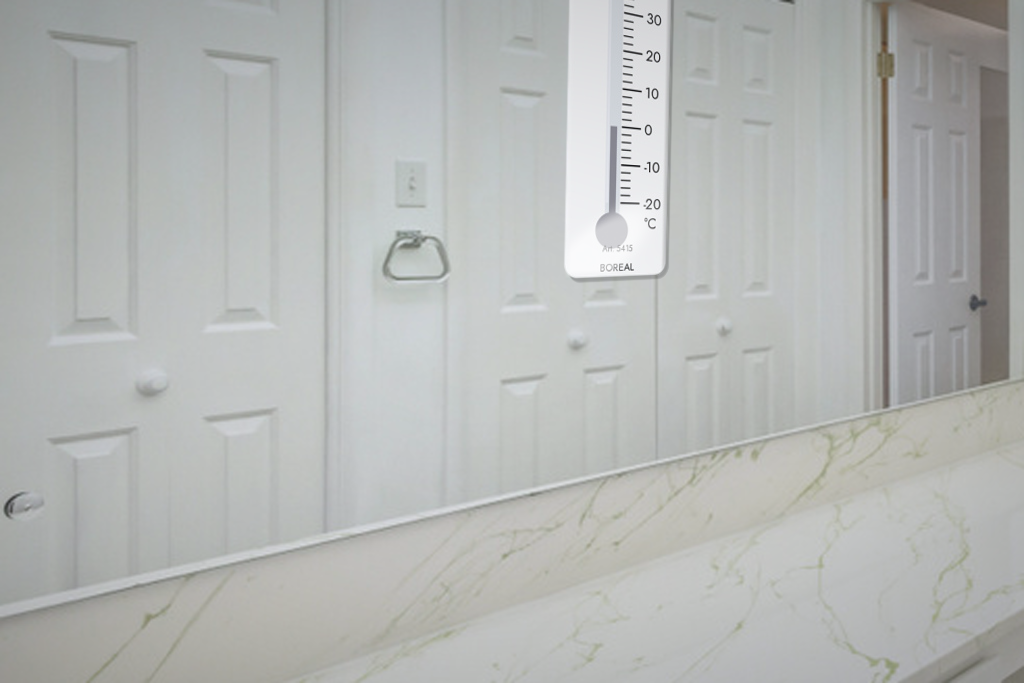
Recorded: 0 °C
